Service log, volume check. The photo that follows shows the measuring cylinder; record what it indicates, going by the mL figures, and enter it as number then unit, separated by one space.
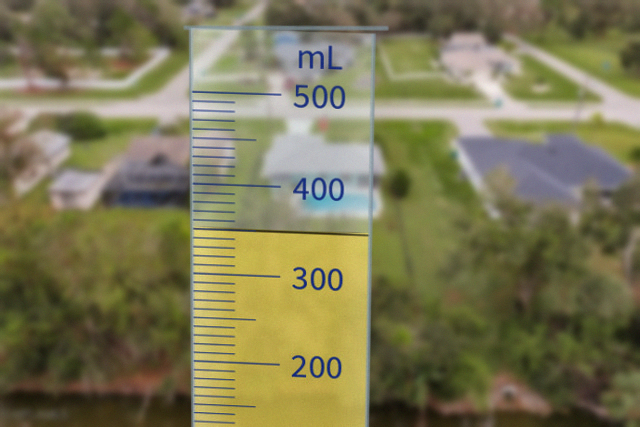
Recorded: 350 mL
